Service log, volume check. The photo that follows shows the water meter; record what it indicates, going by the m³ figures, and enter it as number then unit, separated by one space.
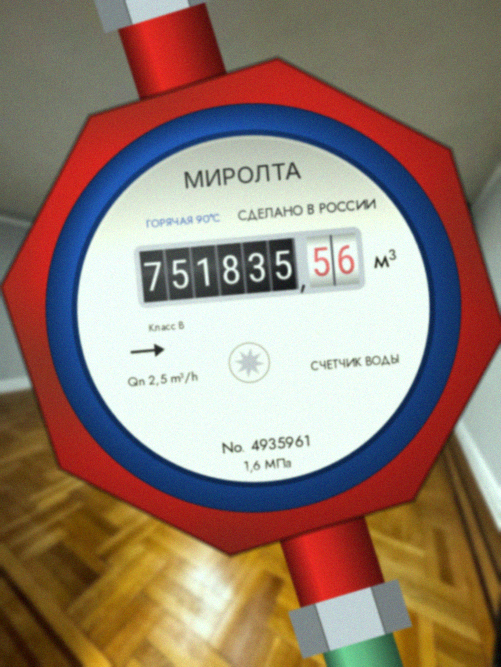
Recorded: 751835.56 m³
